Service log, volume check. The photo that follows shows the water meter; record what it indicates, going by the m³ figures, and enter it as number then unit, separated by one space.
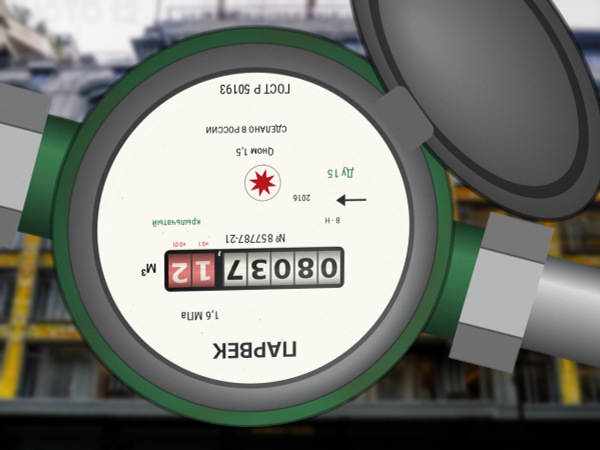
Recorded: 8037.12 m³
